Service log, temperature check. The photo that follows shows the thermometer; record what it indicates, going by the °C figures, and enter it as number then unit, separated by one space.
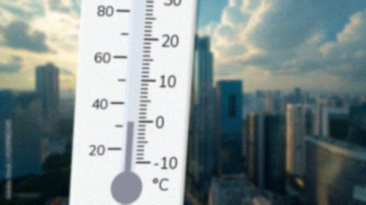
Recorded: 0 °C
